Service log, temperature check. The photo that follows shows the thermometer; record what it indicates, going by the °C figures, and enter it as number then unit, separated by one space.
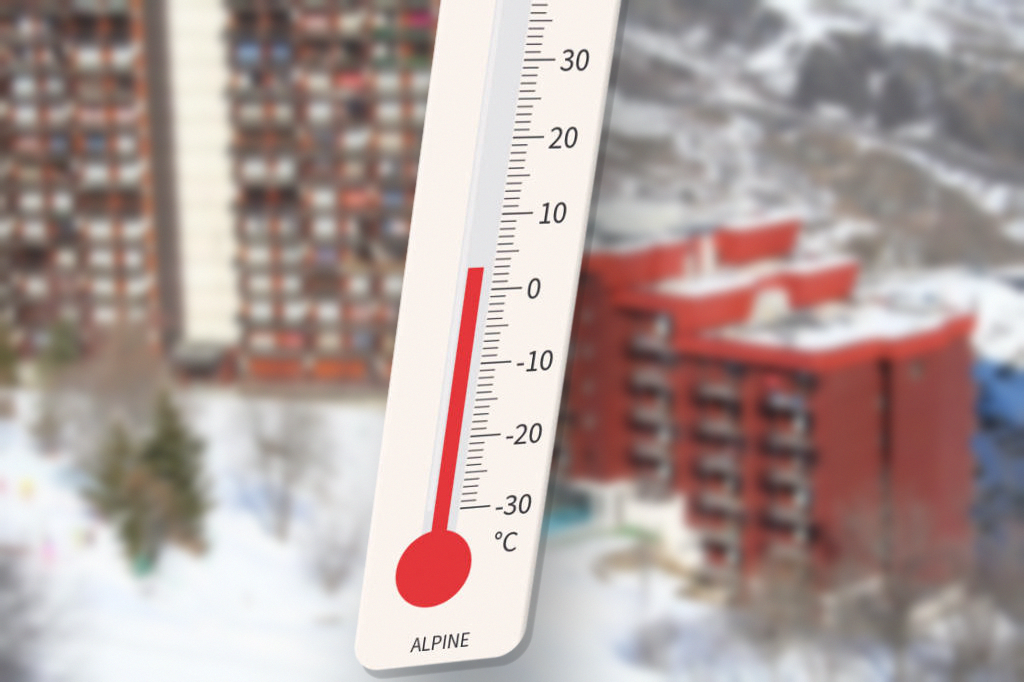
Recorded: 3 °C
